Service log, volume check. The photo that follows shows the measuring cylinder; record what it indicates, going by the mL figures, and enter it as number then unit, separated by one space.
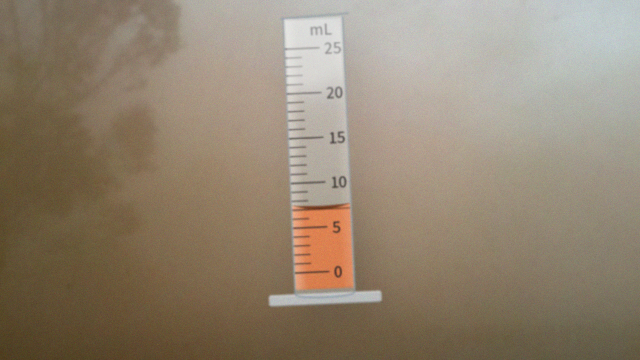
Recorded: 7 mL
